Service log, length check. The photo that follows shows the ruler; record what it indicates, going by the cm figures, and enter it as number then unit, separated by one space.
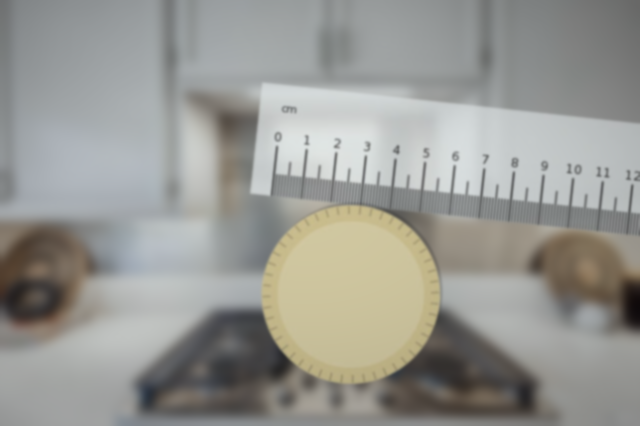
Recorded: 6 cm
